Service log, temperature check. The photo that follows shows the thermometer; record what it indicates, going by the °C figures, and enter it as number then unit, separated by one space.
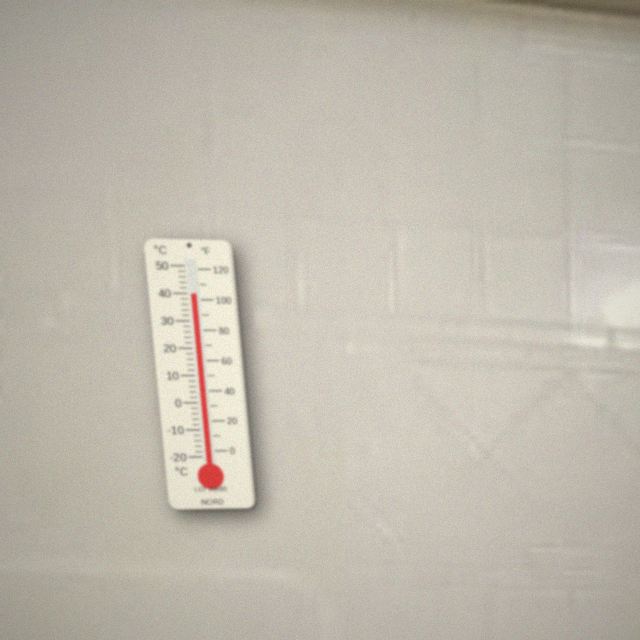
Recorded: 40 °C
